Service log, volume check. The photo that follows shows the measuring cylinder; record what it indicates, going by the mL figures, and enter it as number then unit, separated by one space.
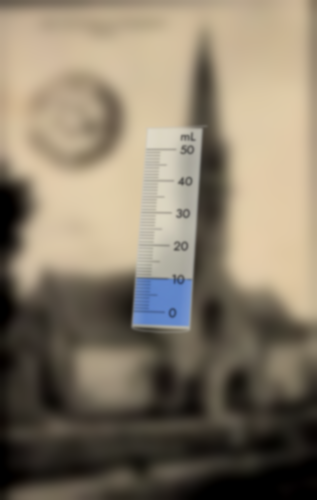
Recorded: 10 mL
